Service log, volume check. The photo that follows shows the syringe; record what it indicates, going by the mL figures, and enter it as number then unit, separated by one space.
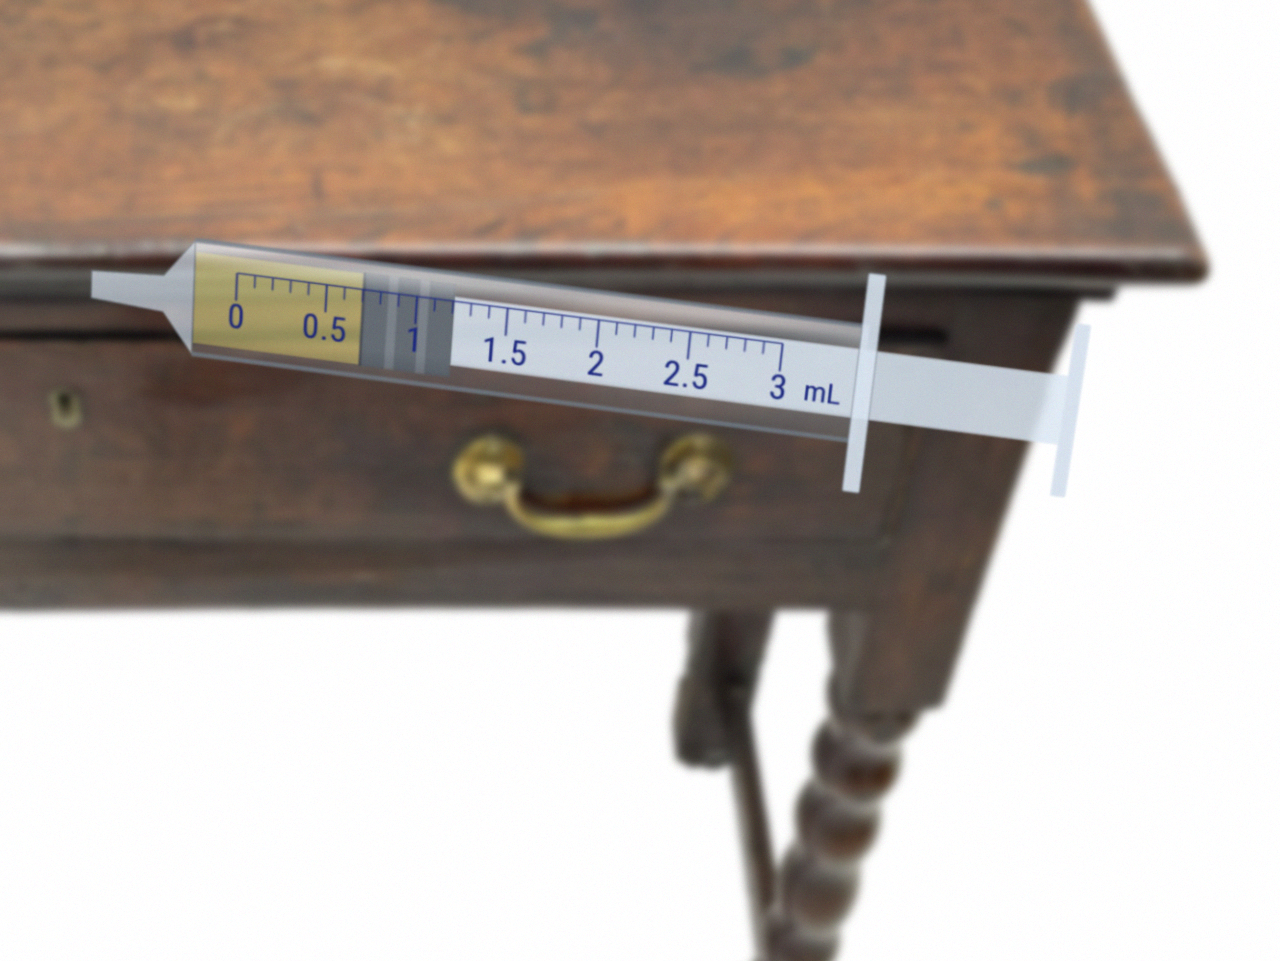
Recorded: 0.7 mL
